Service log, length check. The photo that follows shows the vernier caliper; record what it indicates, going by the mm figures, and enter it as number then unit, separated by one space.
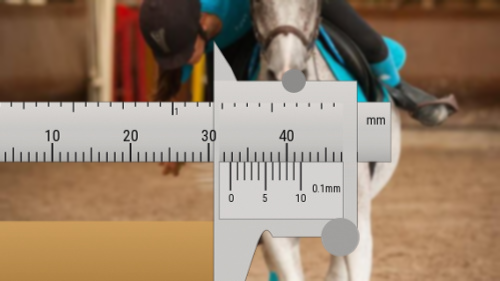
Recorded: 32.8 mm
